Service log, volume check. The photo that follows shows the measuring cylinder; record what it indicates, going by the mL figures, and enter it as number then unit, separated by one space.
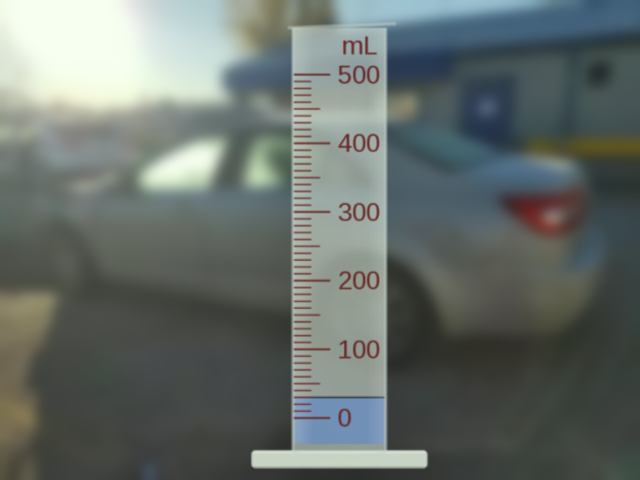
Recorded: 30 mL
